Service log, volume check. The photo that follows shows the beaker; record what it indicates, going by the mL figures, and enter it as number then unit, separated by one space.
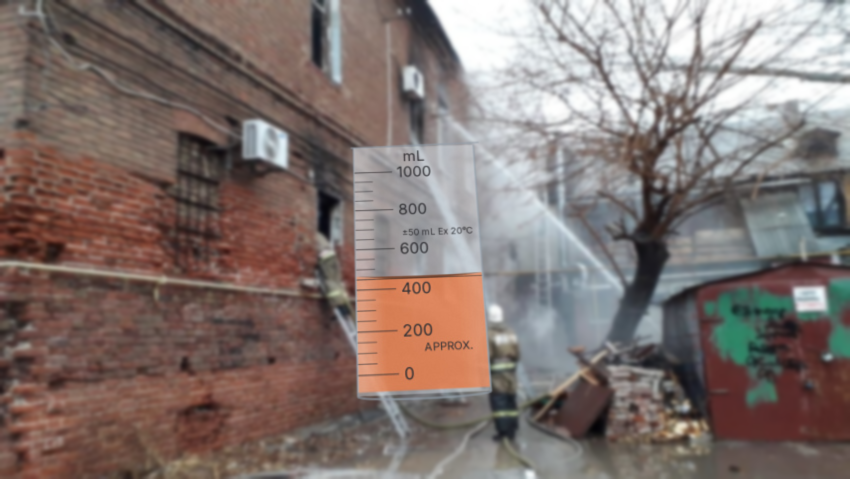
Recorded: 450 mL
